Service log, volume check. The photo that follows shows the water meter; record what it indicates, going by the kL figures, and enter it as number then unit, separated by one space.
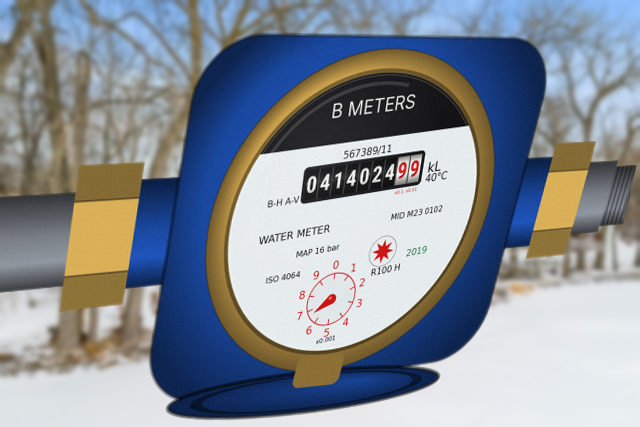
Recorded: 414024.996 kL
